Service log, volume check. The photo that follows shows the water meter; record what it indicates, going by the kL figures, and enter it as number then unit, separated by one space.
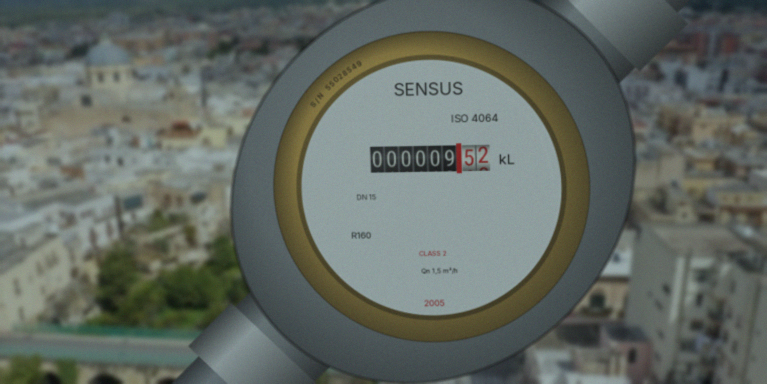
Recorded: 9.52 kL
